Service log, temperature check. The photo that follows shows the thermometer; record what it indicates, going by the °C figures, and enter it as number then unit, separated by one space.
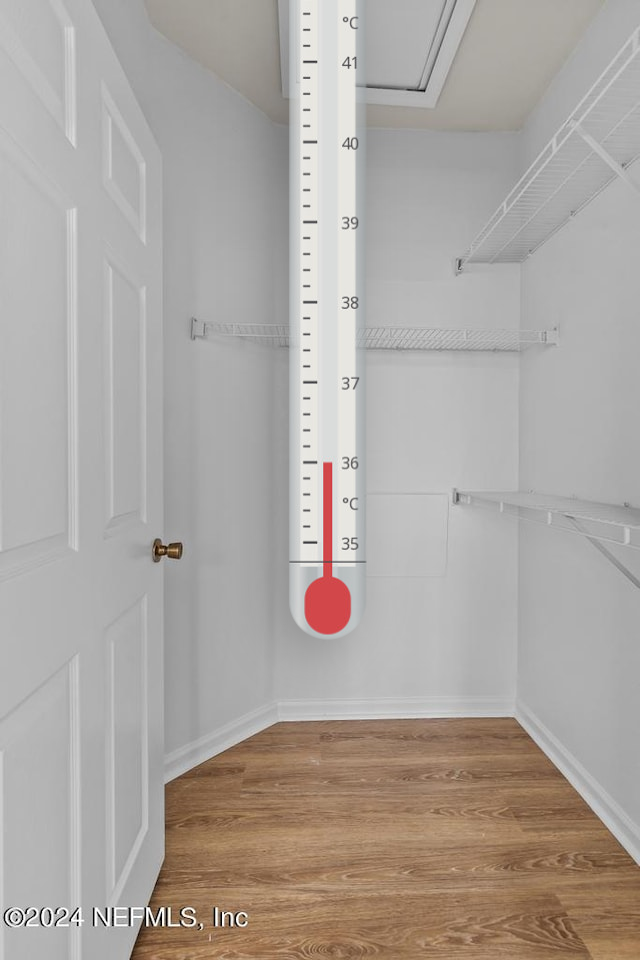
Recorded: 36 °C
